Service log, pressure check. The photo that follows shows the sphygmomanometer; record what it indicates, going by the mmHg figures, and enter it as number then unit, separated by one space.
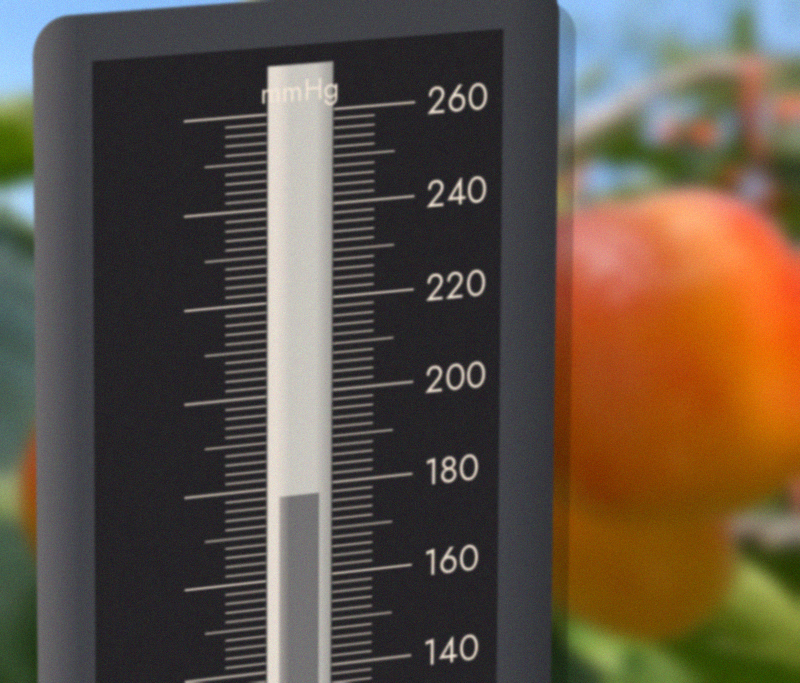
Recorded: 178 mmHg
